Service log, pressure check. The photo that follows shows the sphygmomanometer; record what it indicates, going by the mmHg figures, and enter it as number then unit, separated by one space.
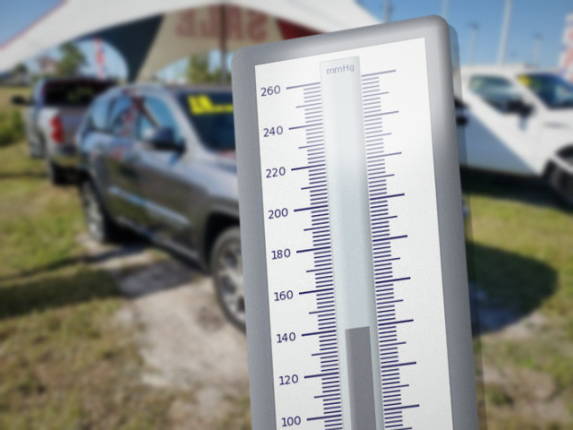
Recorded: 140 mmHg
